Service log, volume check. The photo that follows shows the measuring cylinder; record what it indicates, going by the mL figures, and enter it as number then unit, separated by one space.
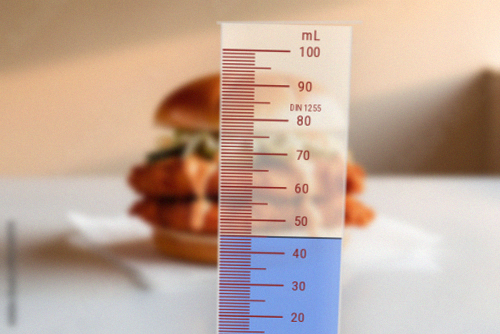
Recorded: 45 mL
